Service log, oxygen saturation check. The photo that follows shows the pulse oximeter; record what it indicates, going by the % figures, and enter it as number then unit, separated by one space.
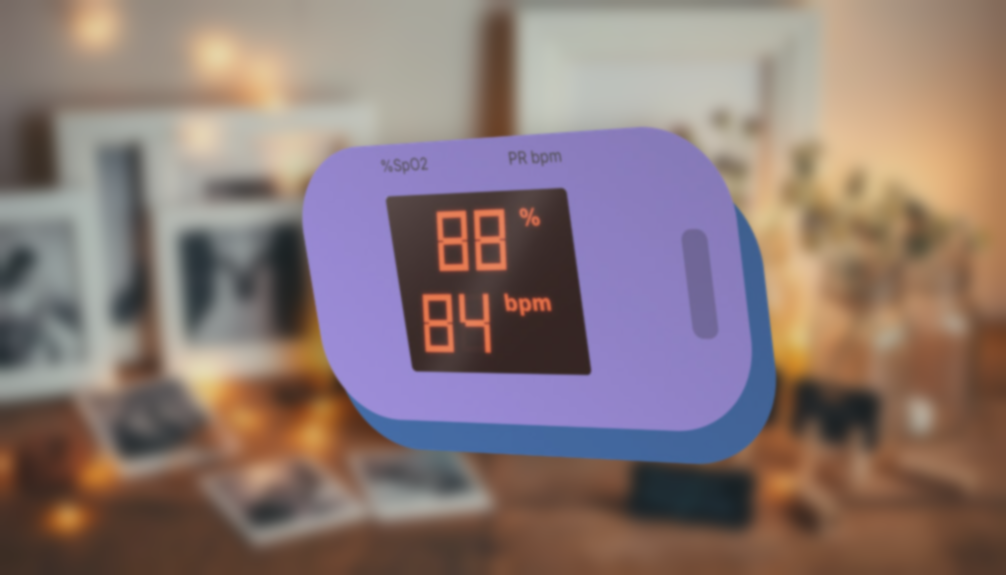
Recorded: 88 %
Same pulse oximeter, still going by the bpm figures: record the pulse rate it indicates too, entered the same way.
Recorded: 84 bpm
